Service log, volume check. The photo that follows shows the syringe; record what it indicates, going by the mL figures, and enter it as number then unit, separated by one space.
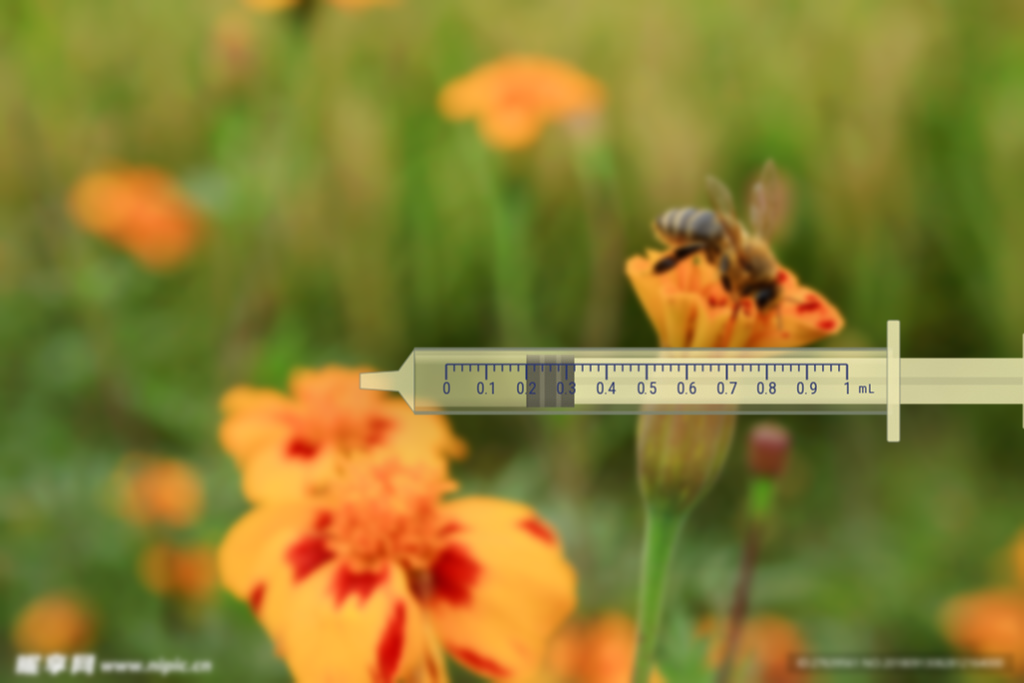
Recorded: 0.2 mL
